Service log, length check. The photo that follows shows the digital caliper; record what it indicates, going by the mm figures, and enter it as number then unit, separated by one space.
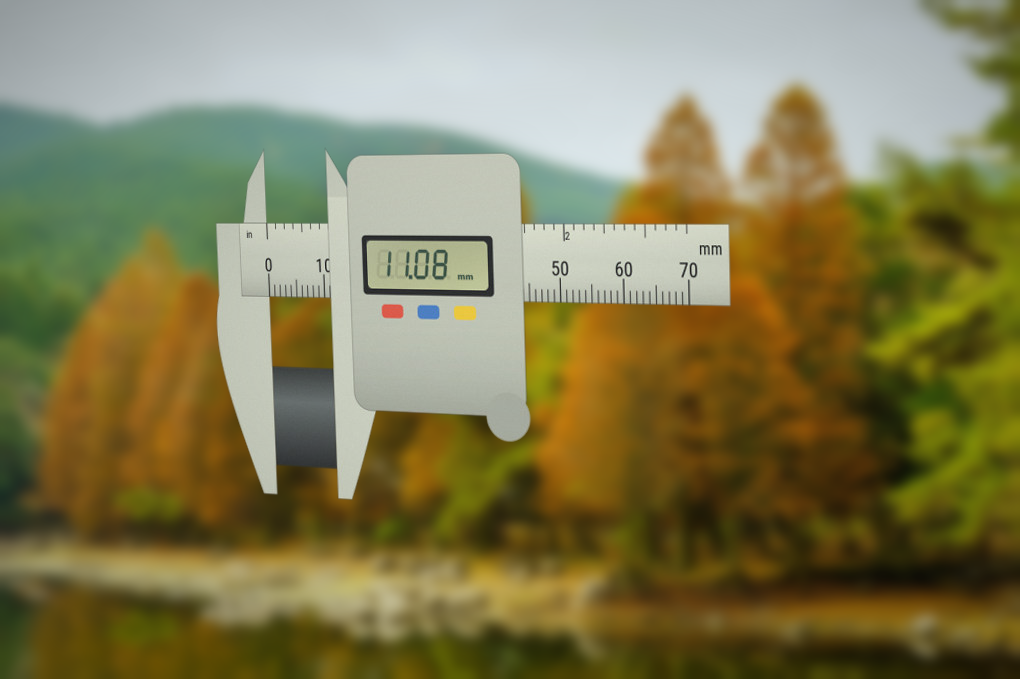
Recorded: 11.08 mm
